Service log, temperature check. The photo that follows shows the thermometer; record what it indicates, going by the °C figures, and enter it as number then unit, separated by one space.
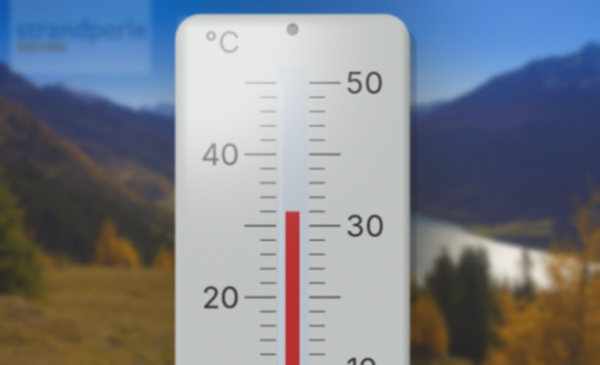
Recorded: 32 °C
